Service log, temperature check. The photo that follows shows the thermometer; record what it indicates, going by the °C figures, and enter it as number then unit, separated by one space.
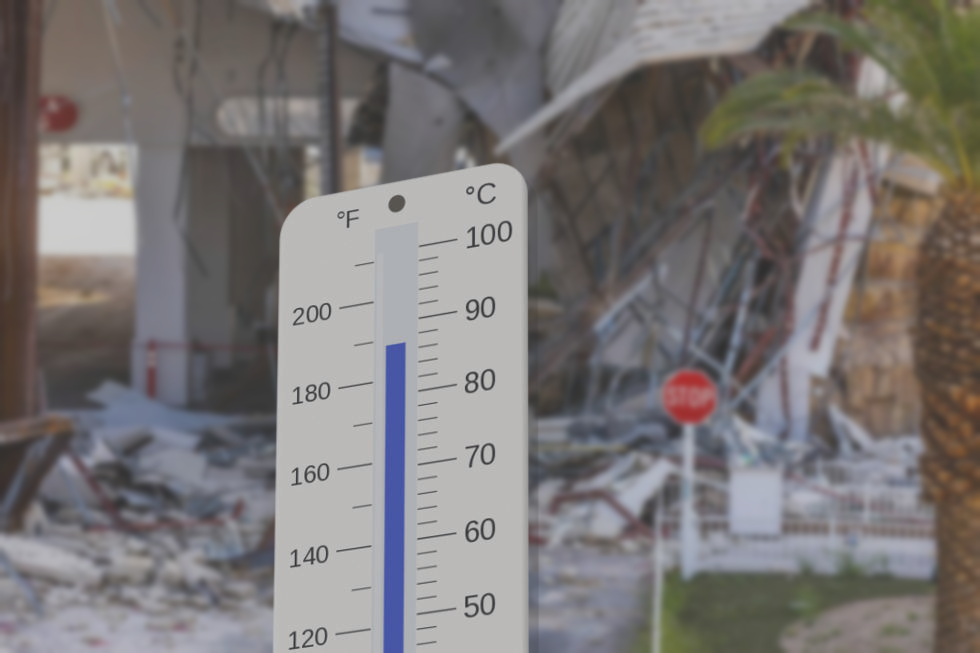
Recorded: 87 °C
